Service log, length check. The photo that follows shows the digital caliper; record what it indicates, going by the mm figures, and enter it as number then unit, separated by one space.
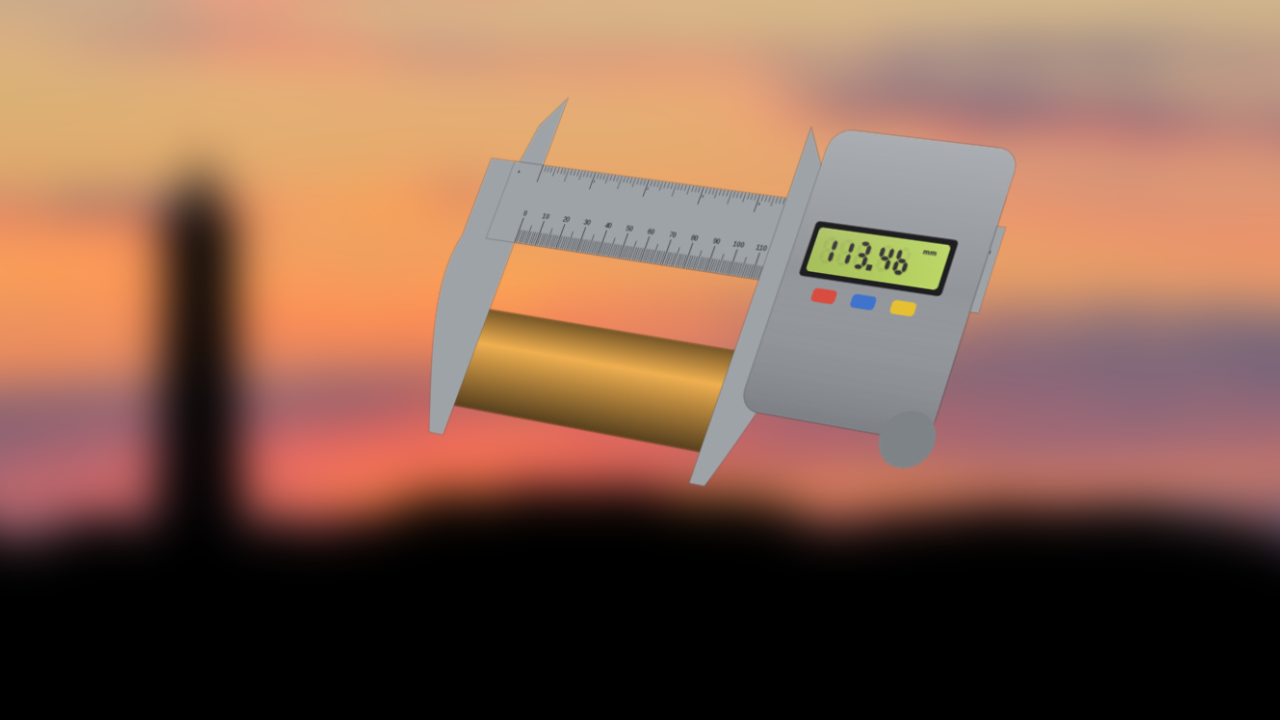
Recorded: 113.46 mm
